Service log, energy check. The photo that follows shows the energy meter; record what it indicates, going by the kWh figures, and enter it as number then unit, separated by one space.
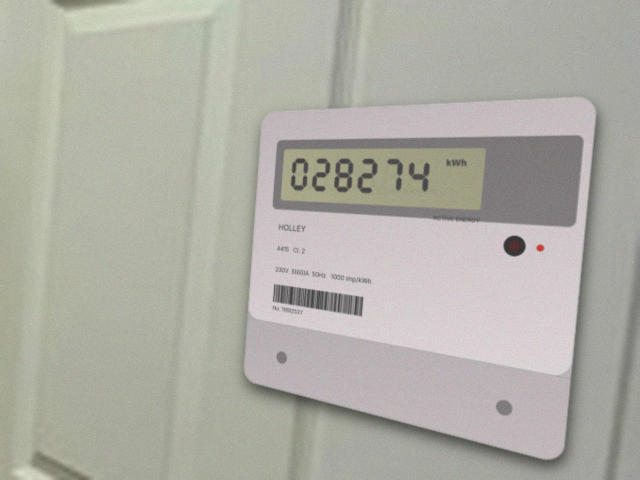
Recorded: 28274 kWh
